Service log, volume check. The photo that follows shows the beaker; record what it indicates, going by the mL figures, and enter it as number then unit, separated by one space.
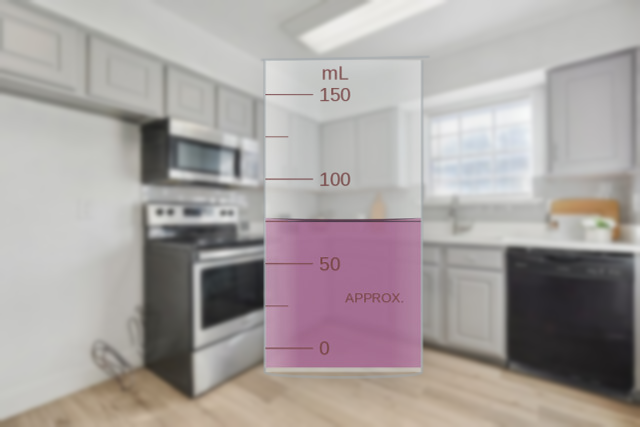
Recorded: 75 mL
